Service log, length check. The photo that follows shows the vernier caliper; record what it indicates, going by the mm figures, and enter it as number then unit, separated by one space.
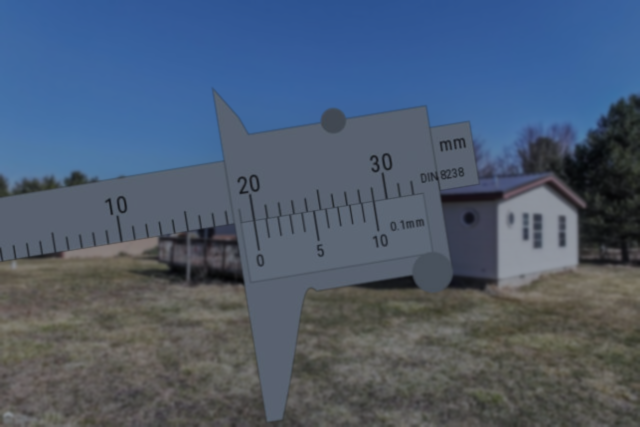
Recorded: 20.0 mm
